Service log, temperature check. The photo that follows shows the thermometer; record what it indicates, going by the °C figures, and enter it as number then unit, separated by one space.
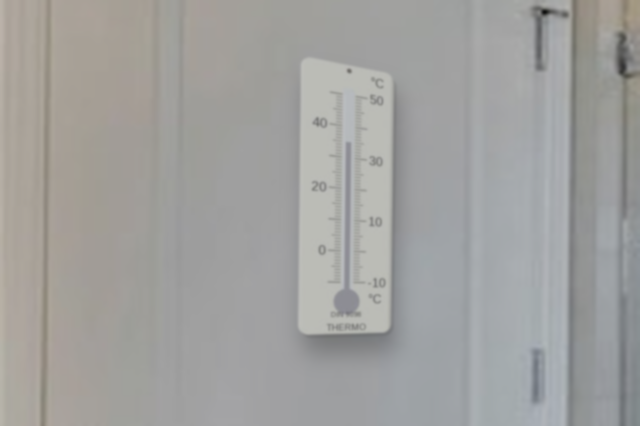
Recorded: 35 °C
